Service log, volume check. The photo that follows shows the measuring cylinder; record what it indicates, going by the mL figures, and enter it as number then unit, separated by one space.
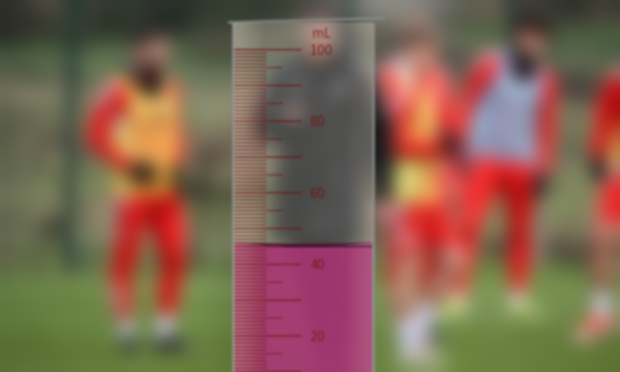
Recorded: 45 mL
